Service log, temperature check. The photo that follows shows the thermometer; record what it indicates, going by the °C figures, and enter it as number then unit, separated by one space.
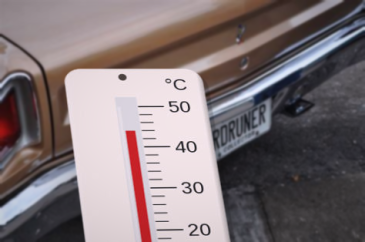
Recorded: 44 °C
